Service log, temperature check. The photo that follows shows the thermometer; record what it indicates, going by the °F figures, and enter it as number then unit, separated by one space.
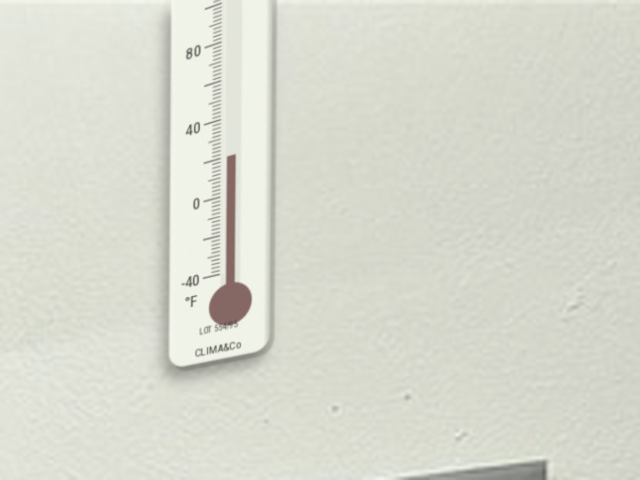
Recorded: 20 °F
